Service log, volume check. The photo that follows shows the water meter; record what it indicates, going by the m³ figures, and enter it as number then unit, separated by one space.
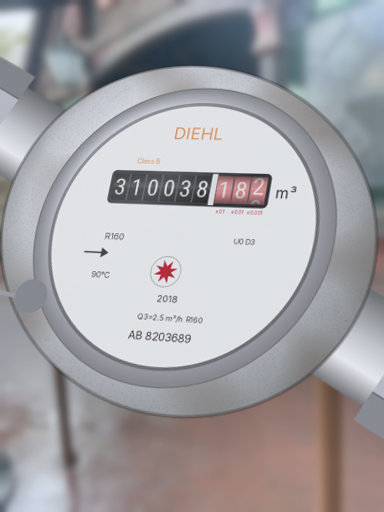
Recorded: 310038.182 m³
